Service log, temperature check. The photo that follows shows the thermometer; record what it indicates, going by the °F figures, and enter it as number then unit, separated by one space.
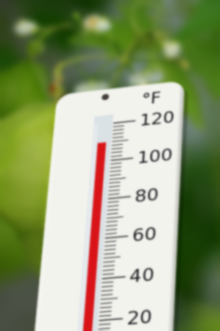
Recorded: 110 °F
